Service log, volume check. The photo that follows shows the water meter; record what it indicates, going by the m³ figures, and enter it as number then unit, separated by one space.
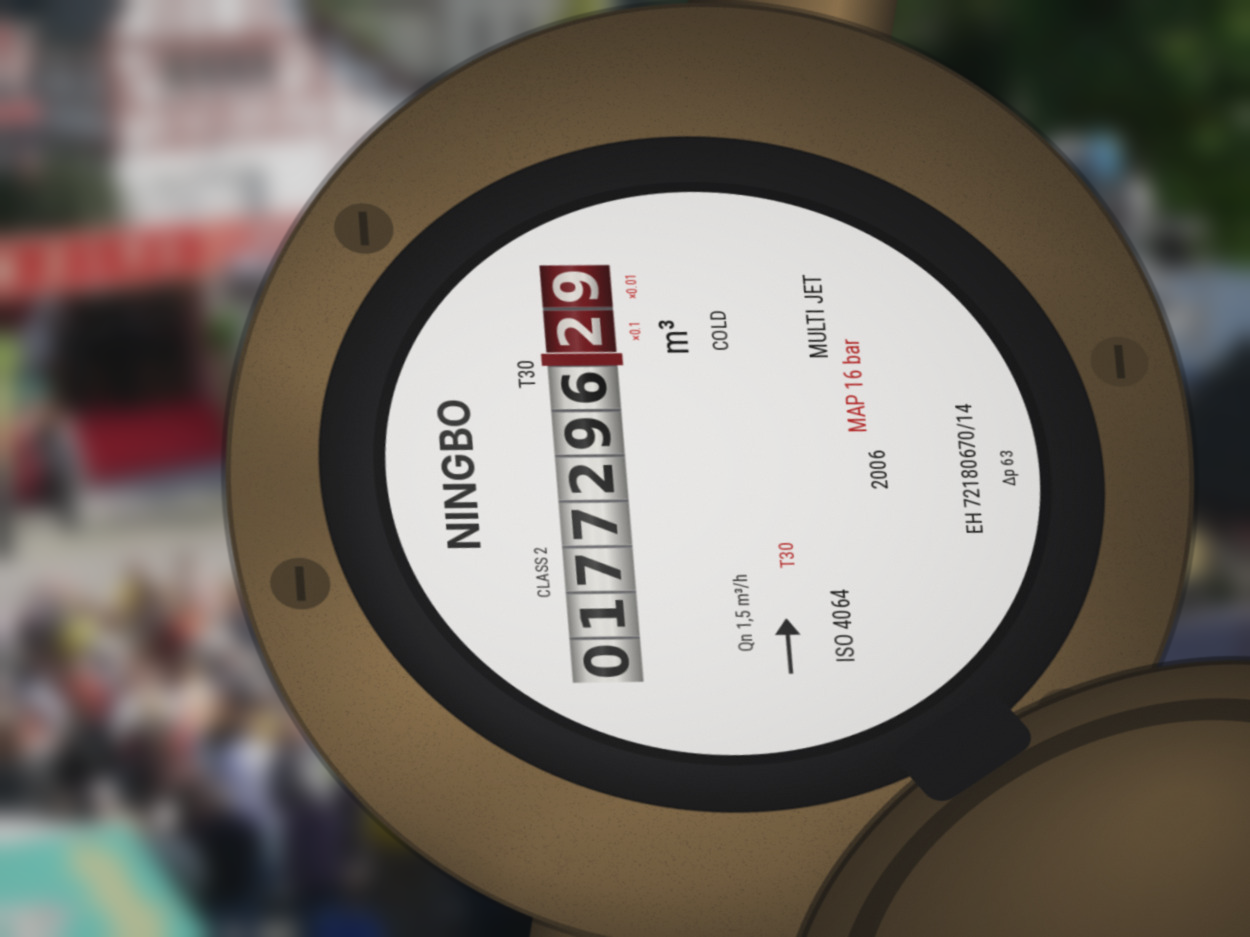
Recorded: 177296.29 m³
